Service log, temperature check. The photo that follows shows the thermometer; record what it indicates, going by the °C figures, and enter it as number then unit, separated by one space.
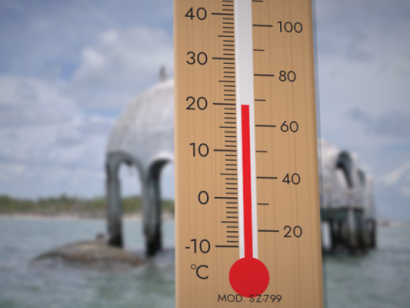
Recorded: 20 °C
